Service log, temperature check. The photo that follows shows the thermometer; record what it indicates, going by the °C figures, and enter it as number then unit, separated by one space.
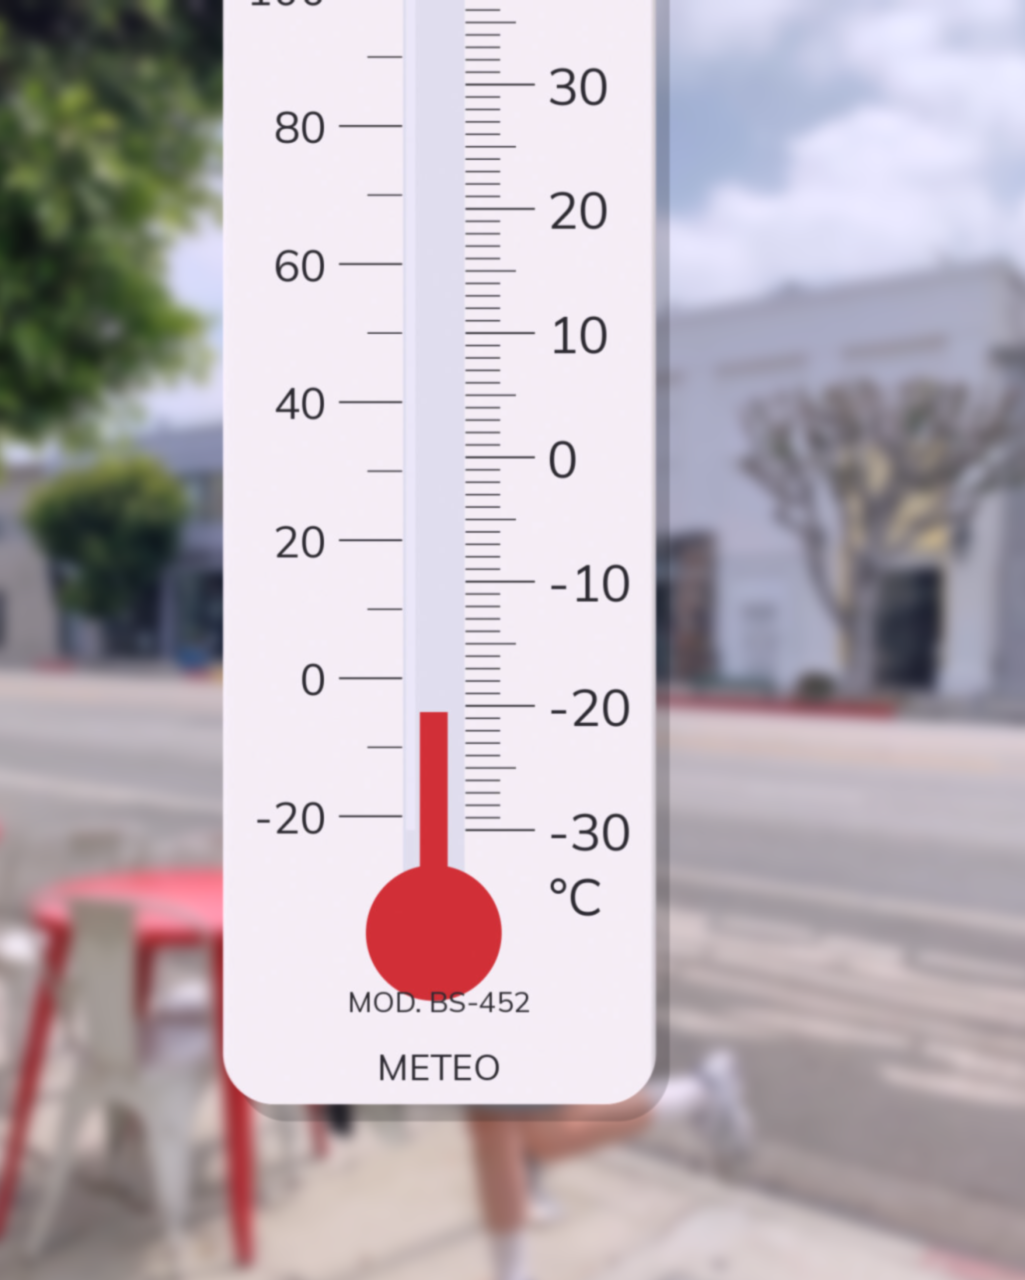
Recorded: -20.5 °C
